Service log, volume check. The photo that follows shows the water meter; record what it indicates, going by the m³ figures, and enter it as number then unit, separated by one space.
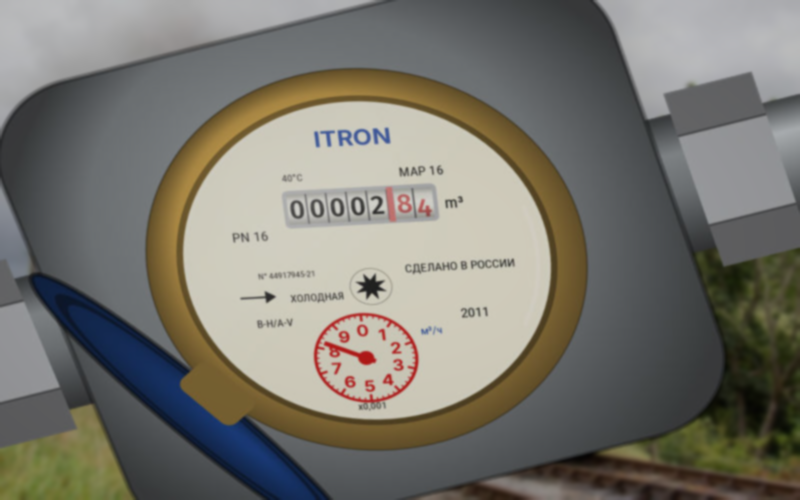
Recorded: 2.838 m³
